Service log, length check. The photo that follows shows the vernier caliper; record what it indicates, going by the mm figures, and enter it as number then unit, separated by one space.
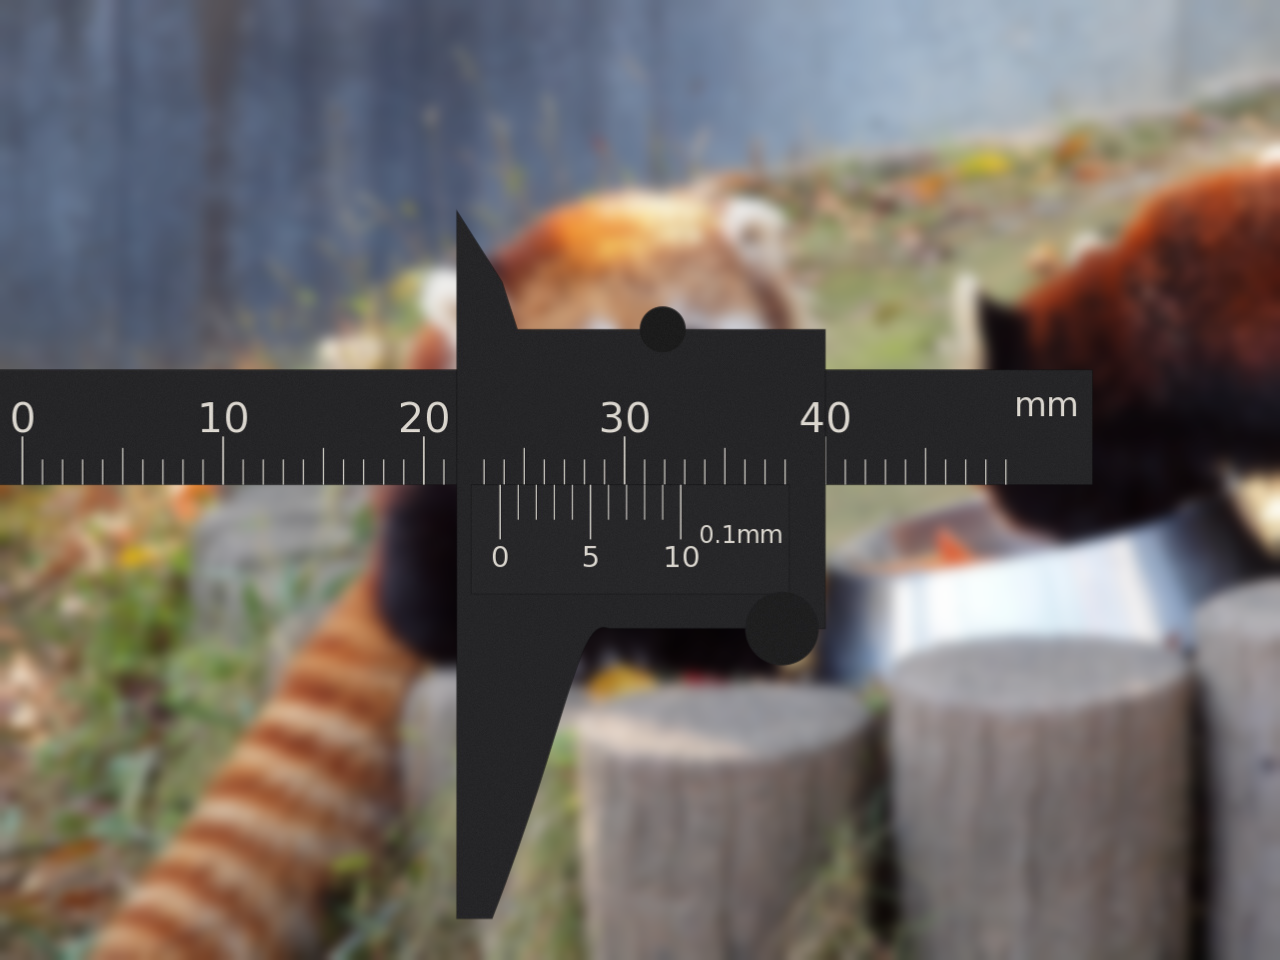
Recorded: 23.8 mm
